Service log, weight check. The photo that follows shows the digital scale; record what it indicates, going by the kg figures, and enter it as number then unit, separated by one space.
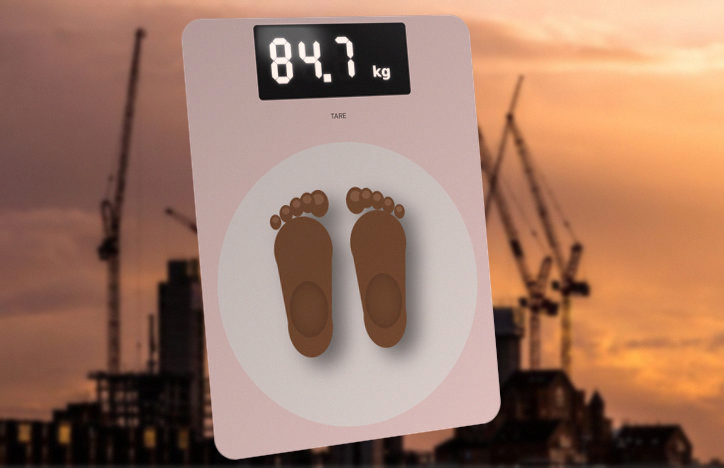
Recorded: 84.7 kg
